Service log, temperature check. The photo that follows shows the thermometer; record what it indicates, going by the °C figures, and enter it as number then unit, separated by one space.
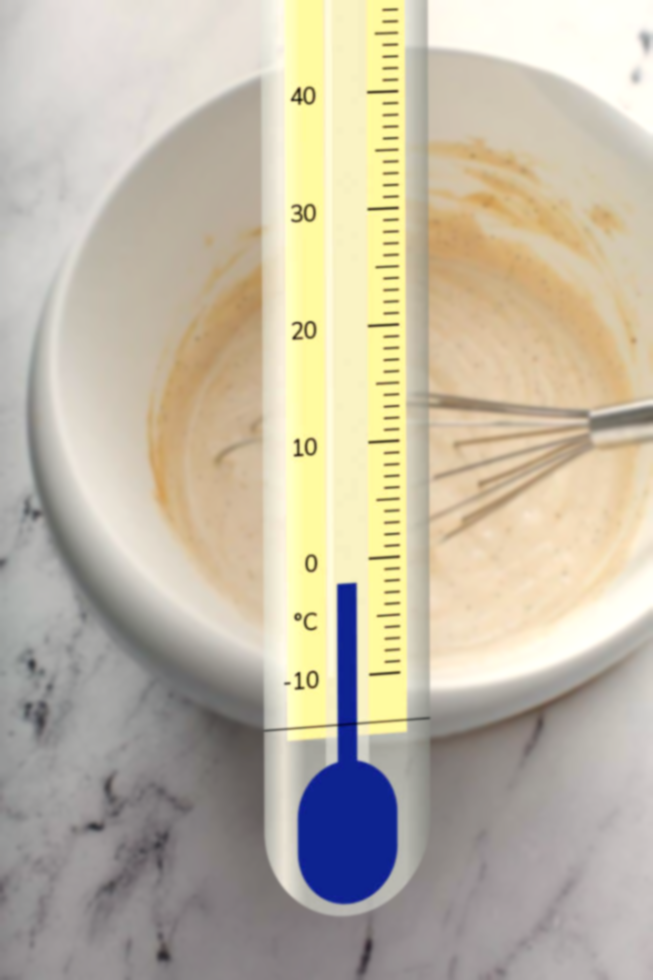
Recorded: -2 °C
